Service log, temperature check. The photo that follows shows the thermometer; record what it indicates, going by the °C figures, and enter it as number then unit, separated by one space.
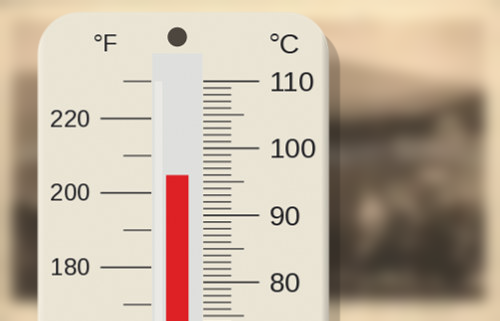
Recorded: 96 °C
